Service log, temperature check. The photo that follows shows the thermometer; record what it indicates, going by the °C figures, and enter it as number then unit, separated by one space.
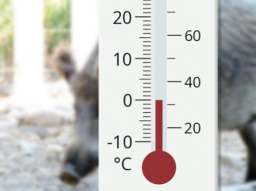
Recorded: 0 °C
